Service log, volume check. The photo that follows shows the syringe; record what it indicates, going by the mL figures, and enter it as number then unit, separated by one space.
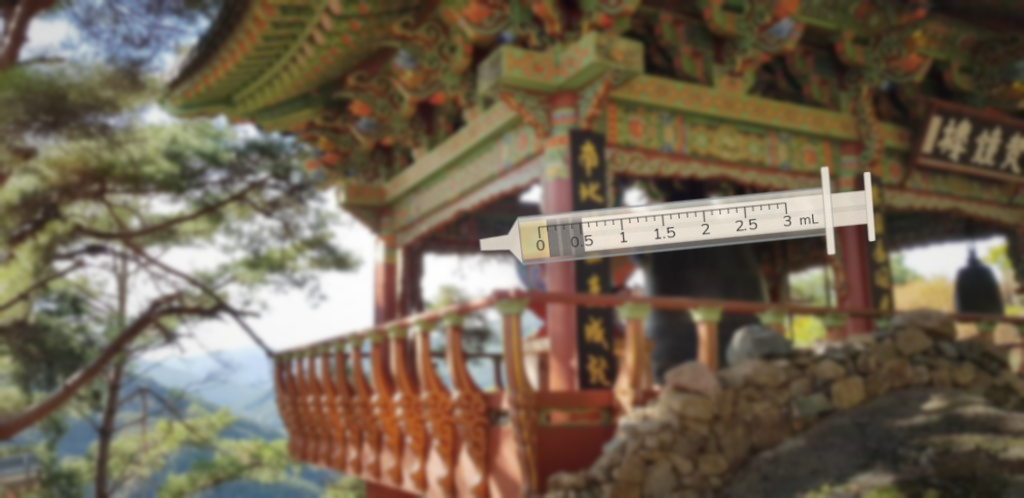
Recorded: 0.1 mL
